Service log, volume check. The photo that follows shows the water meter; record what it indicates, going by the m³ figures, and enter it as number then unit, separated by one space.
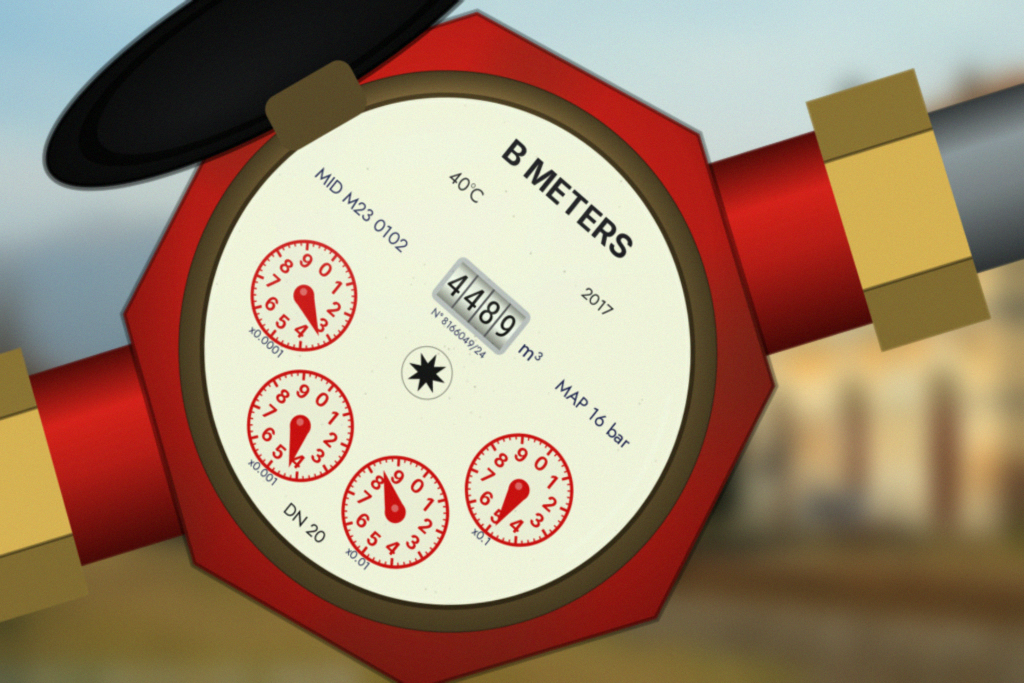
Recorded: 4489.4843 m³
